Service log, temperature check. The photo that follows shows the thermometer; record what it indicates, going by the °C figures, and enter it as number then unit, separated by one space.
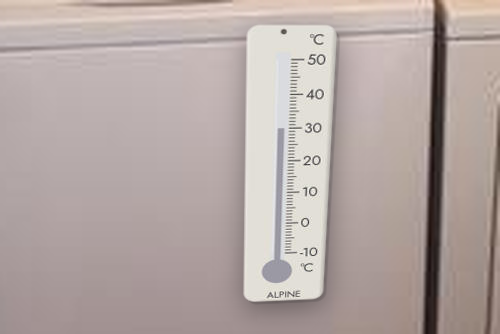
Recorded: 30 °C
